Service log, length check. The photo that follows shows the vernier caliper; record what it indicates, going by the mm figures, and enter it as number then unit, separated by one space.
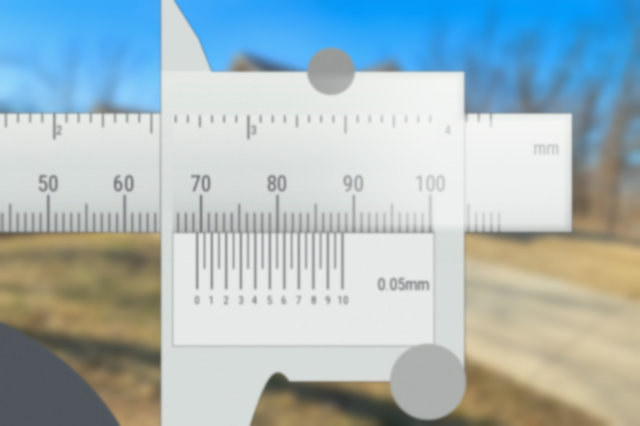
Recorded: 69.5 mm
